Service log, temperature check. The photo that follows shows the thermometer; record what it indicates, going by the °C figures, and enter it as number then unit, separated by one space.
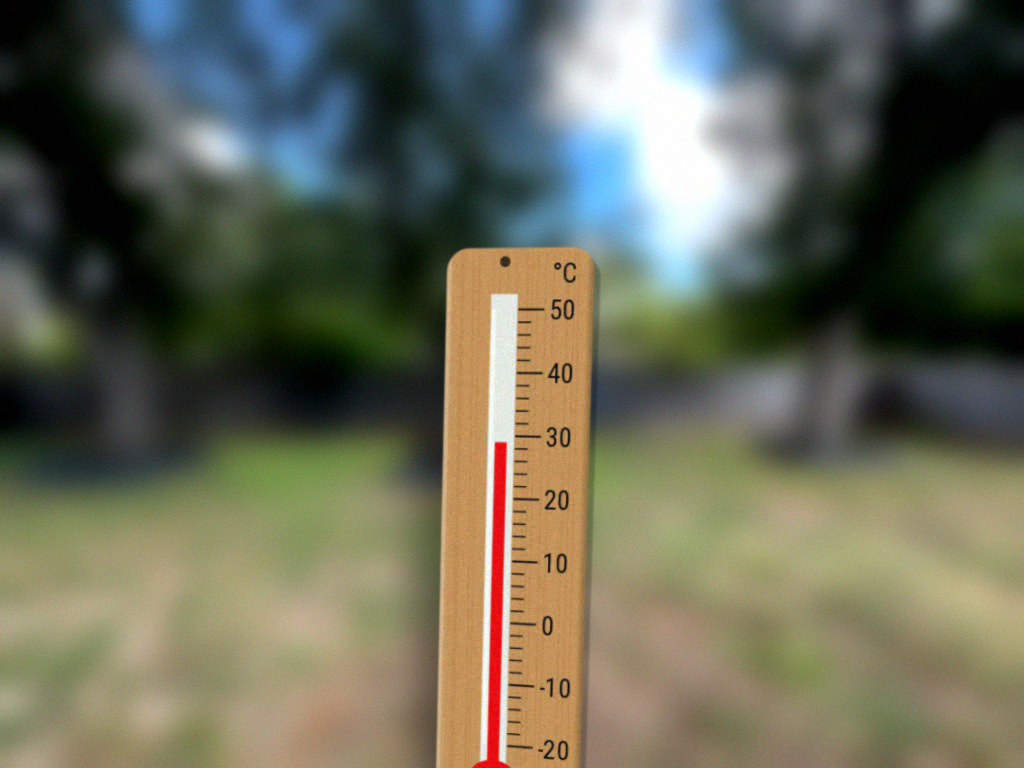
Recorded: 29 °C
